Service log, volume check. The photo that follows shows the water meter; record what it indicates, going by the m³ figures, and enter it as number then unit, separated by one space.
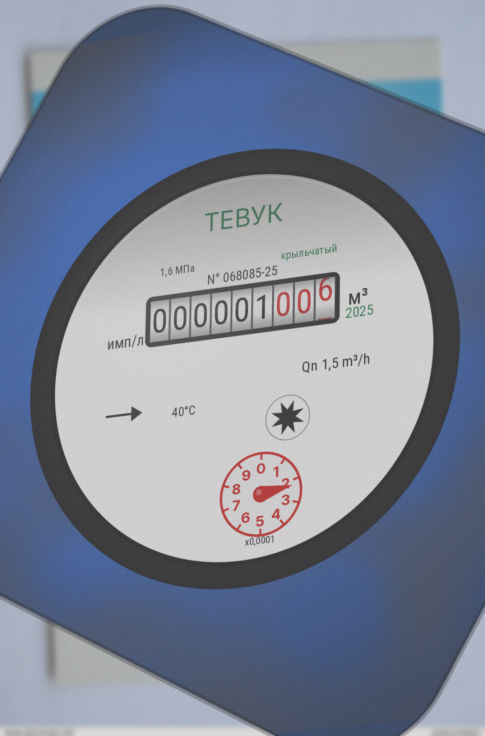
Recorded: 1.0062 m³
